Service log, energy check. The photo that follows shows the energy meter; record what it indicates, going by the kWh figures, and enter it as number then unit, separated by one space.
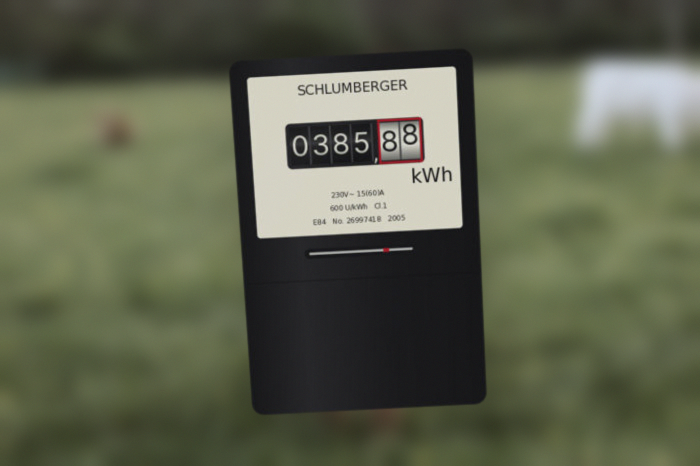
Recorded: 385.88 kWh
